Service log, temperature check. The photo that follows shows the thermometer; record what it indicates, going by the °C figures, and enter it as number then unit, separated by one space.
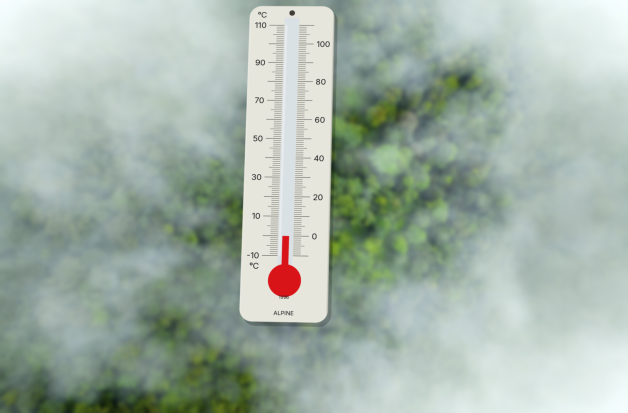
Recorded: 0 °C
